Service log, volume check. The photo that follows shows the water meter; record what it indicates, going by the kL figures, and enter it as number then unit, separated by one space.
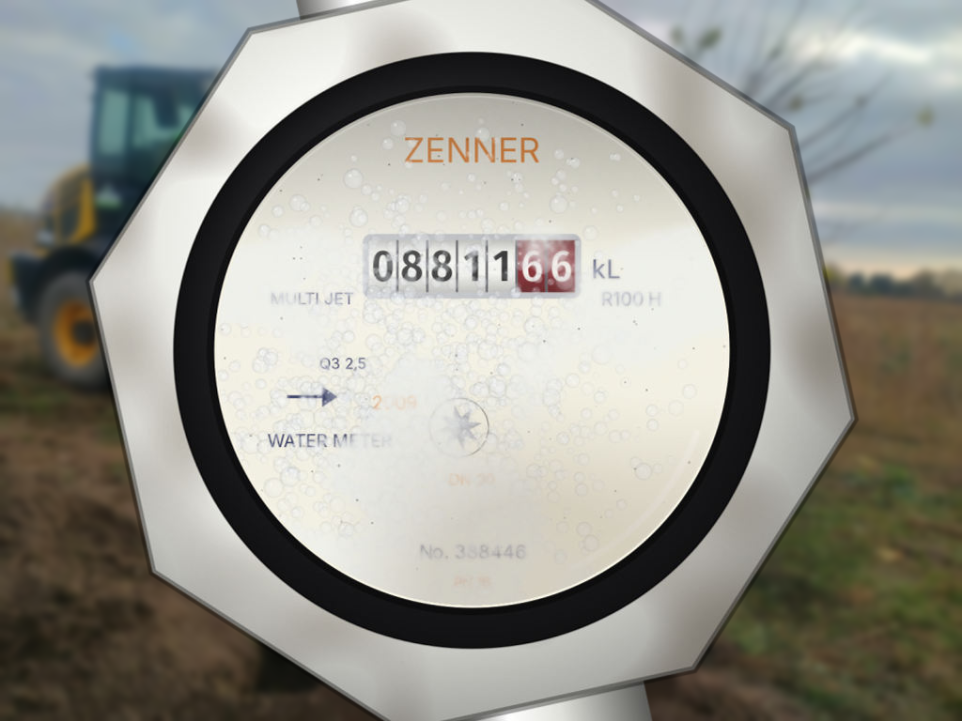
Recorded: 8811.66 kL
